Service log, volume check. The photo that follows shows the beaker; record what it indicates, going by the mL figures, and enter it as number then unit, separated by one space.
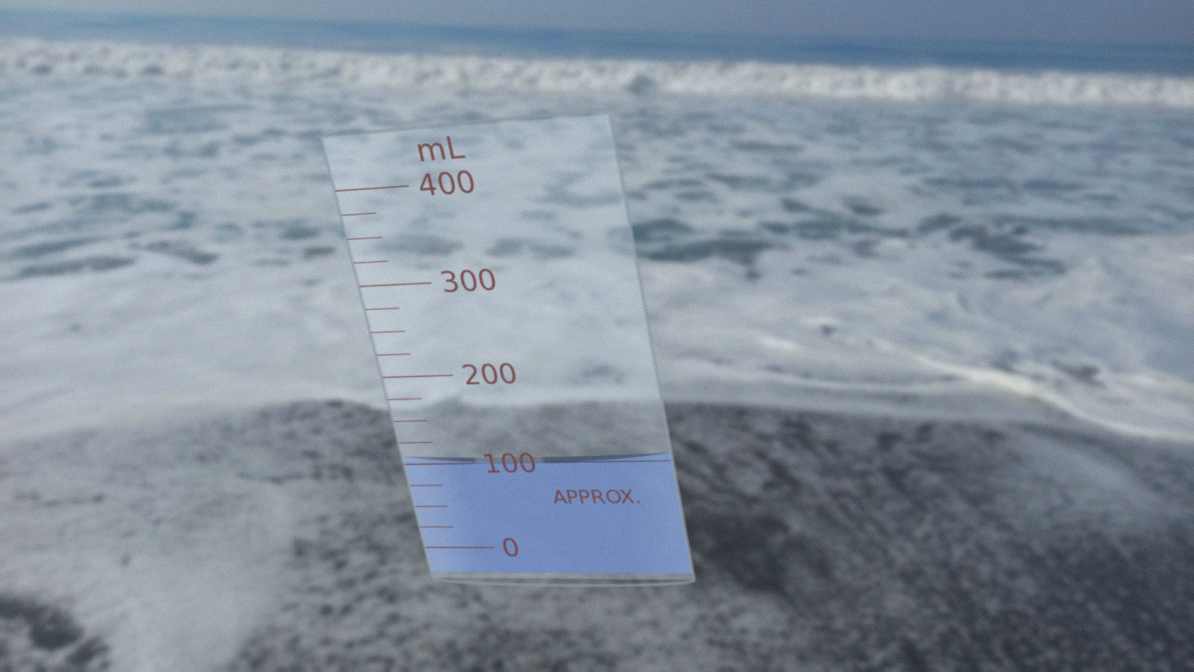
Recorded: 100 mL
